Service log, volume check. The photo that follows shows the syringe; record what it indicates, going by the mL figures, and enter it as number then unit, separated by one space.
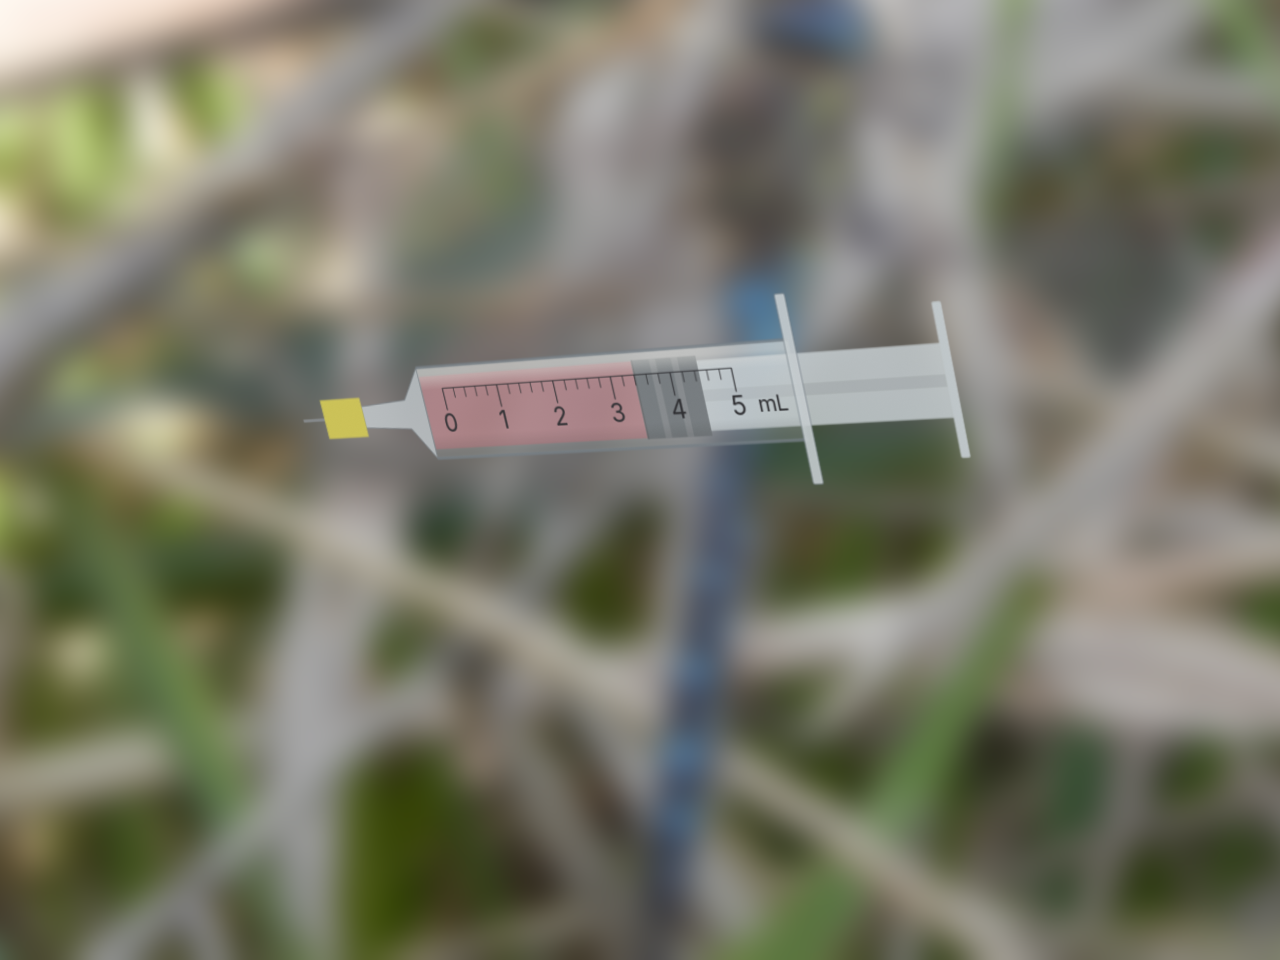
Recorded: 3.4 mL
